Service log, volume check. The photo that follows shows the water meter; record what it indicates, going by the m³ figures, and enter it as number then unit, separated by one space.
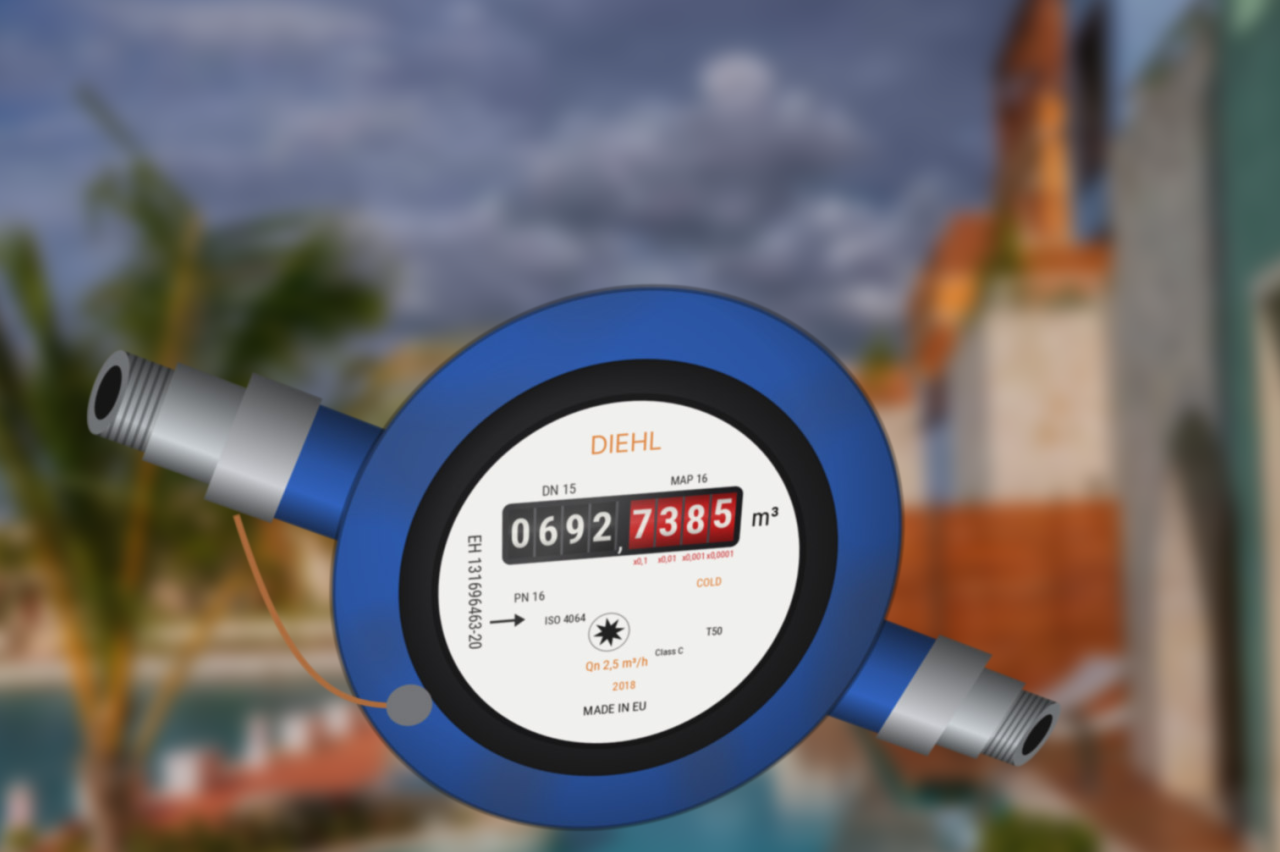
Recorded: 692.7385 m³
